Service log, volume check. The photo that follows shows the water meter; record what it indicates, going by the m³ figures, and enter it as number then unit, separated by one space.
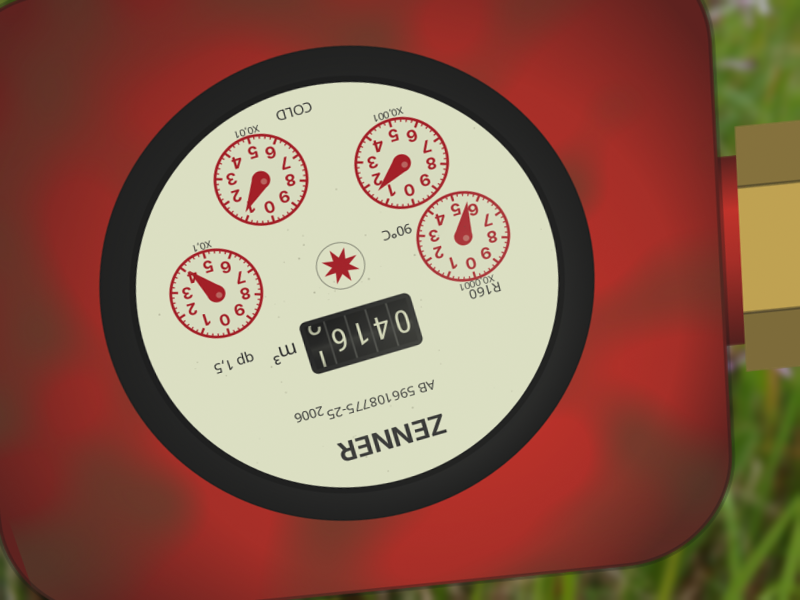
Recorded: 4161.4115 m³
